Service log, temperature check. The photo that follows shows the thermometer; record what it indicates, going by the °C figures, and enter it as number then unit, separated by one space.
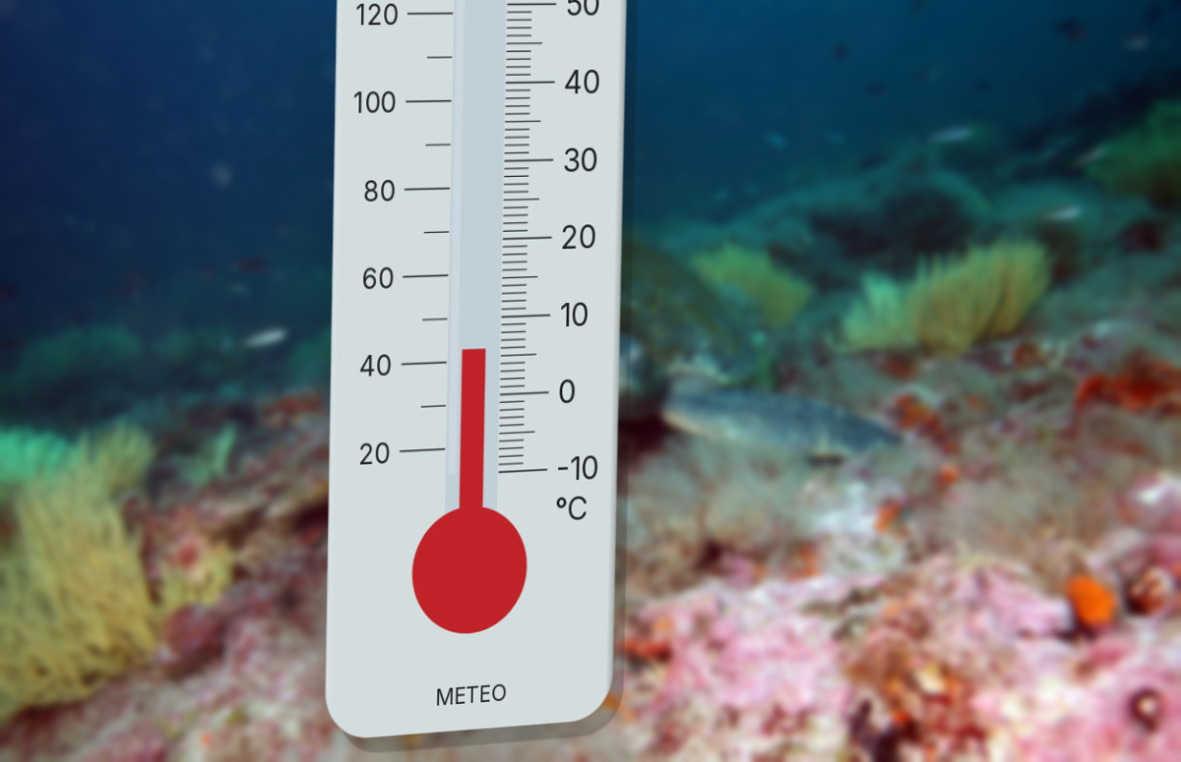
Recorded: 6 °C
